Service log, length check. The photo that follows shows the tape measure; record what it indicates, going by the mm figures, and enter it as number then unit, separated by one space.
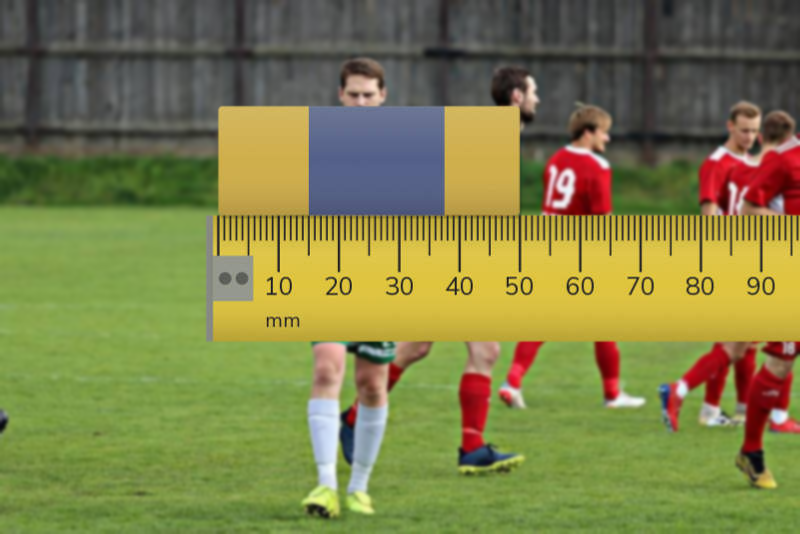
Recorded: 50 mm
